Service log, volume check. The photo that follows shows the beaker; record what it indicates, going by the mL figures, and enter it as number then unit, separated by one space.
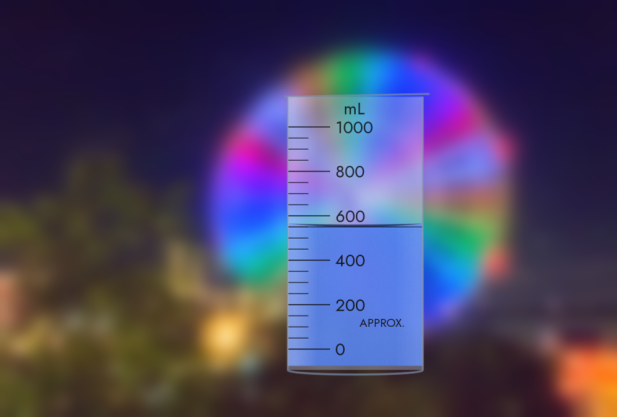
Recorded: 550 mL
